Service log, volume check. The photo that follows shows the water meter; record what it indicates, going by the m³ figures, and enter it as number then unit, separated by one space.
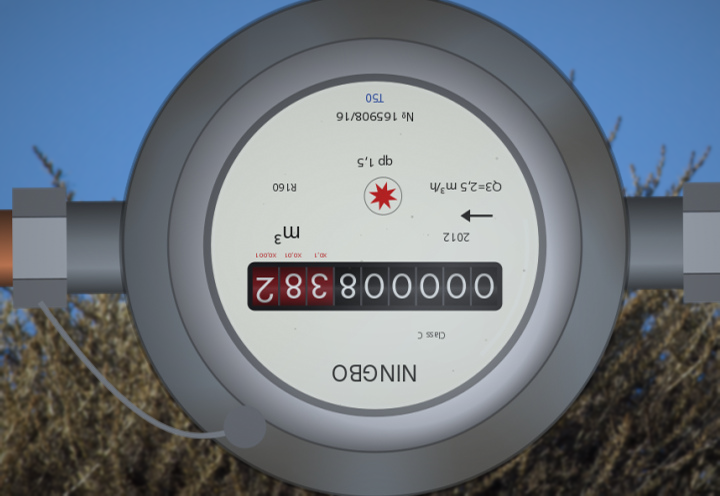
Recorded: 8.382 m³
